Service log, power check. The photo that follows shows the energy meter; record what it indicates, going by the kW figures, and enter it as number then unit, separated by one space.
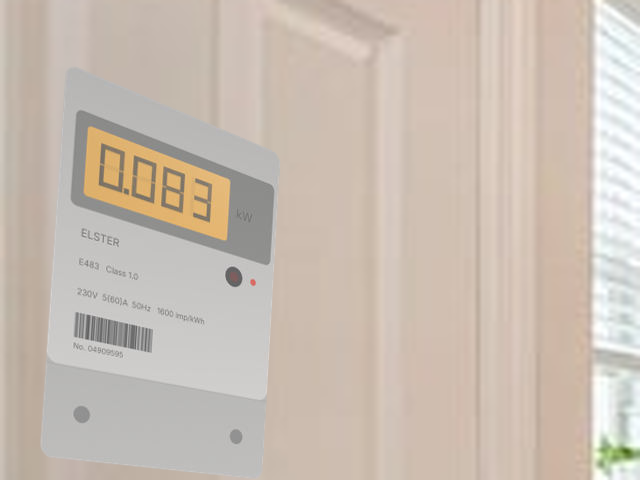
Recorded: 0.083 kW
